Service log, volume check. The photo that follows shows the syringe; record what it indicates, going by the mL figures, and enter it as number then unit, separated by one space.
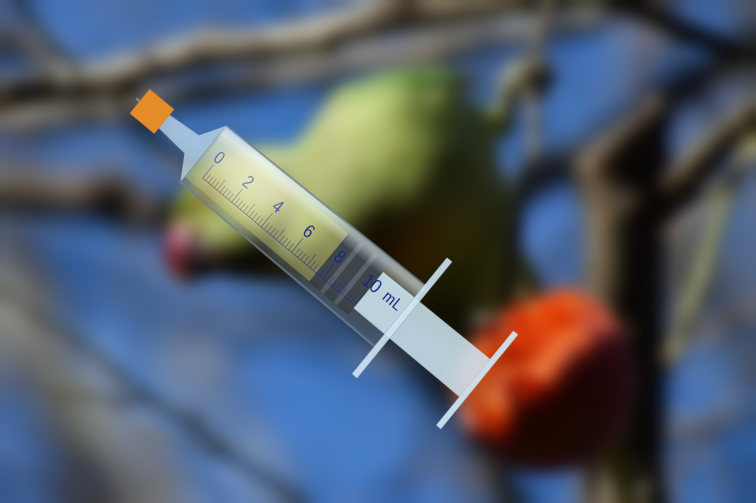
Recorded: 7.6 mL
